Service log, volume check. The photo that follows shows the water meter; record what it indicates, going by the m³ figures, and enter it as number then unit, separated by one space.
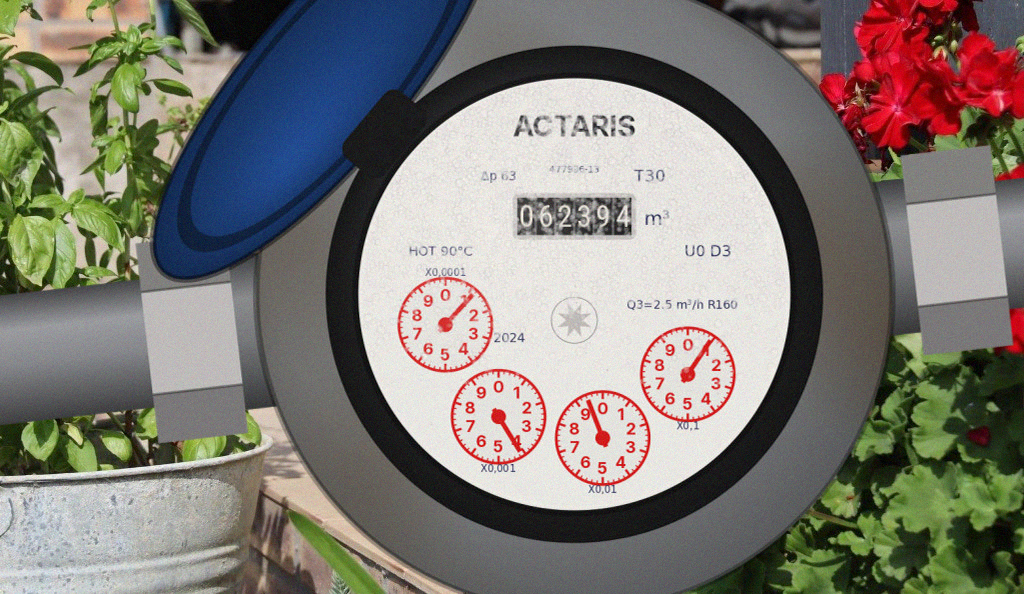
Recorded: 62394.0941 m³
